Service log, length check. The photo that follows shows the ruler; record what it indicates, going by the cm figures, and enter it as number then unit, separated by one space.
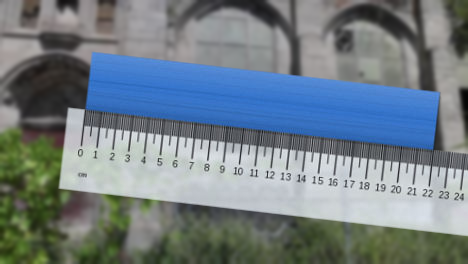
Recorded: 22 cm
